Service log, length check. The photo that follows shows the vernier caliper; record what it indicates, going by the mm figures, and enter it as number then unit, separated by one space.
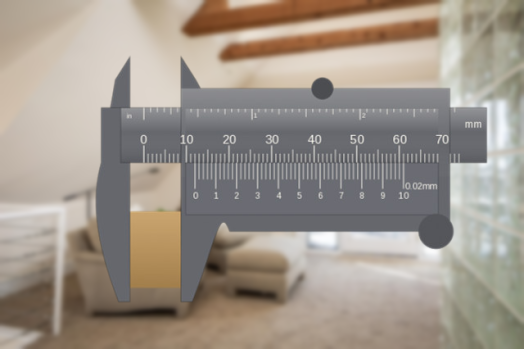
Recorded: 12.0 mm
